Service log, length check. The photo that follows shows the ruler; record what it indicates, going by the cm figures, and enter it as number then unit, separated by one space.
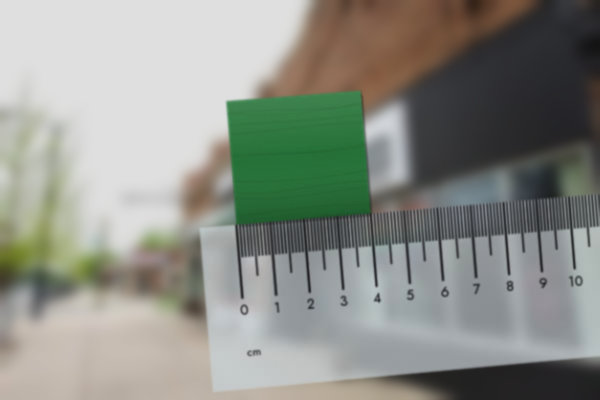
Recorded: 4 cm
